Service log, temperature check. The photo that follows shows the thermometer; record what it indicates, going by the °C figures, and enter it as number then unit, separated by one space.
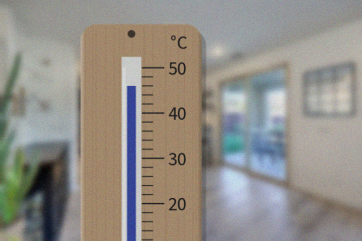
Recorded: 46 °C
